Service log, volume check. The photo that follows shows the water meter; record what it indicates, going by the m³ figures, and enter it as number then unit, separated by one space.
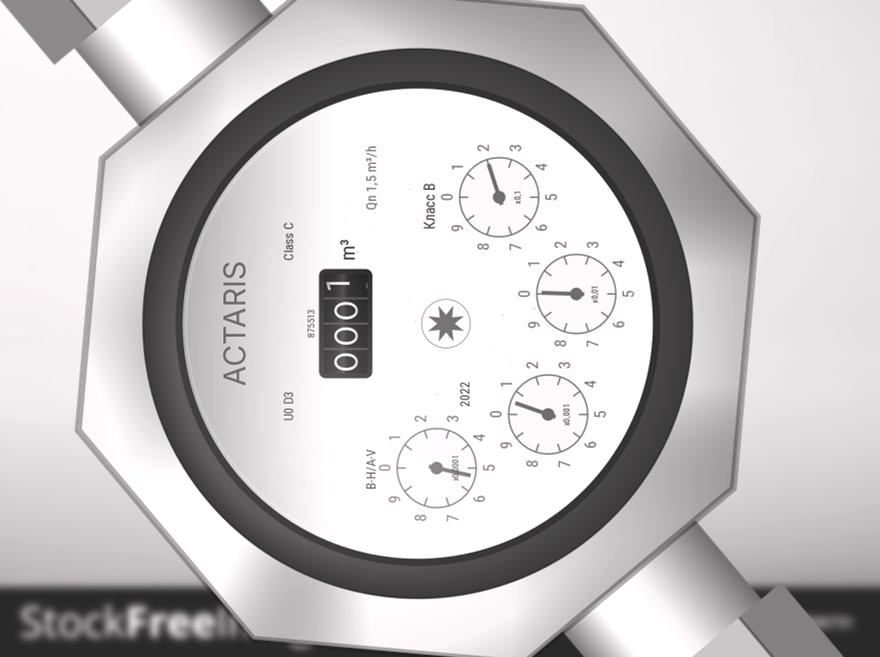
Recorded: 1.2005 m³
